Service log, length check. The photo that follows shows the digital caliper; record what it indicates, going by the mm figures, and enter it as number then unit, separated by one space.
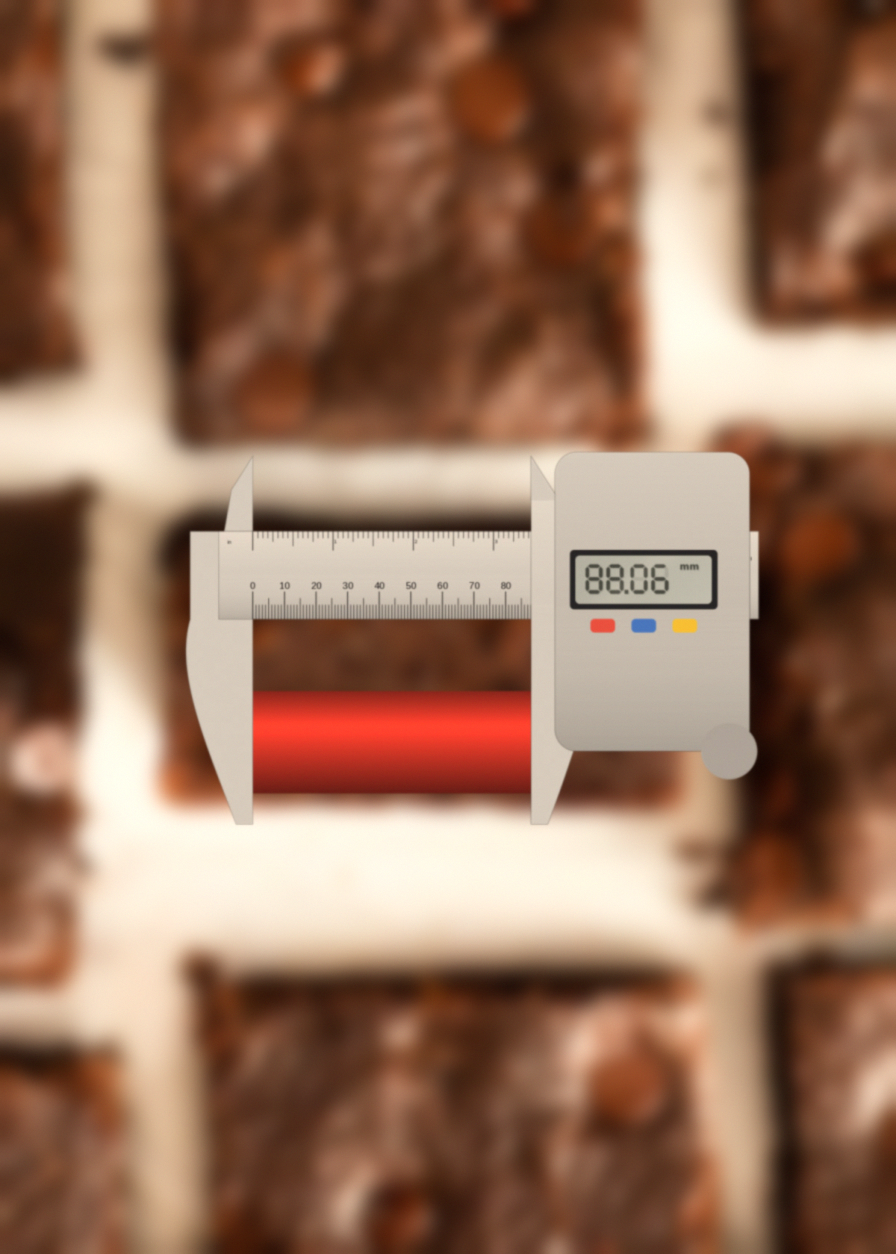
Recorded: 88.06 mm
